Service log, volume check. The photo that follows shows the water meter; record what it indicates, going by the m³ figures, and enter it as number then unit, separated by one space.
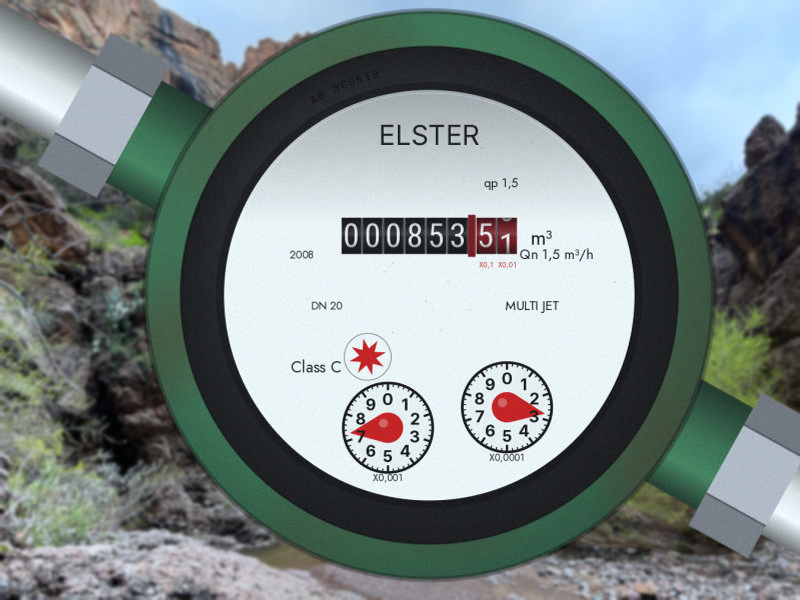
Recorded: 853.5072 m³
